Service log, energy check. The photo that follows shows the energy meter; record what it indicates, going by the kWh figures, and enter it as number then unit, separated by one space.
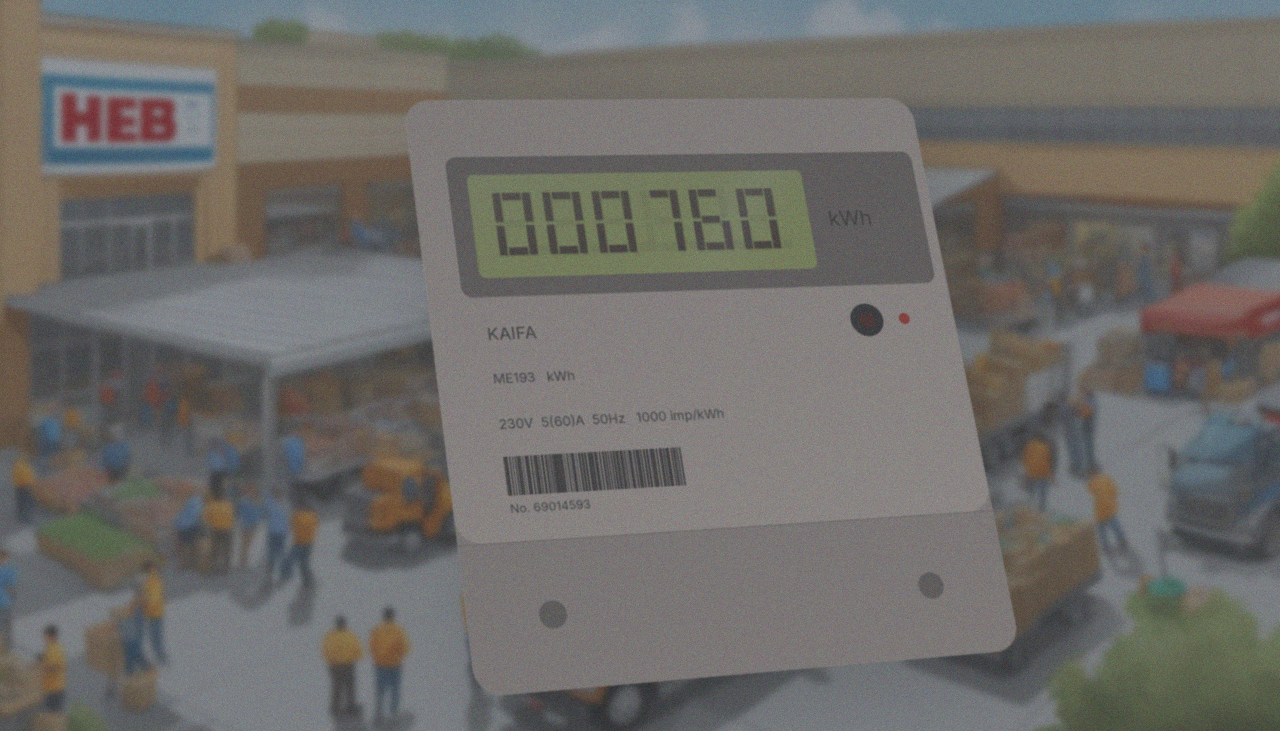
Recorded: 760 kWh
